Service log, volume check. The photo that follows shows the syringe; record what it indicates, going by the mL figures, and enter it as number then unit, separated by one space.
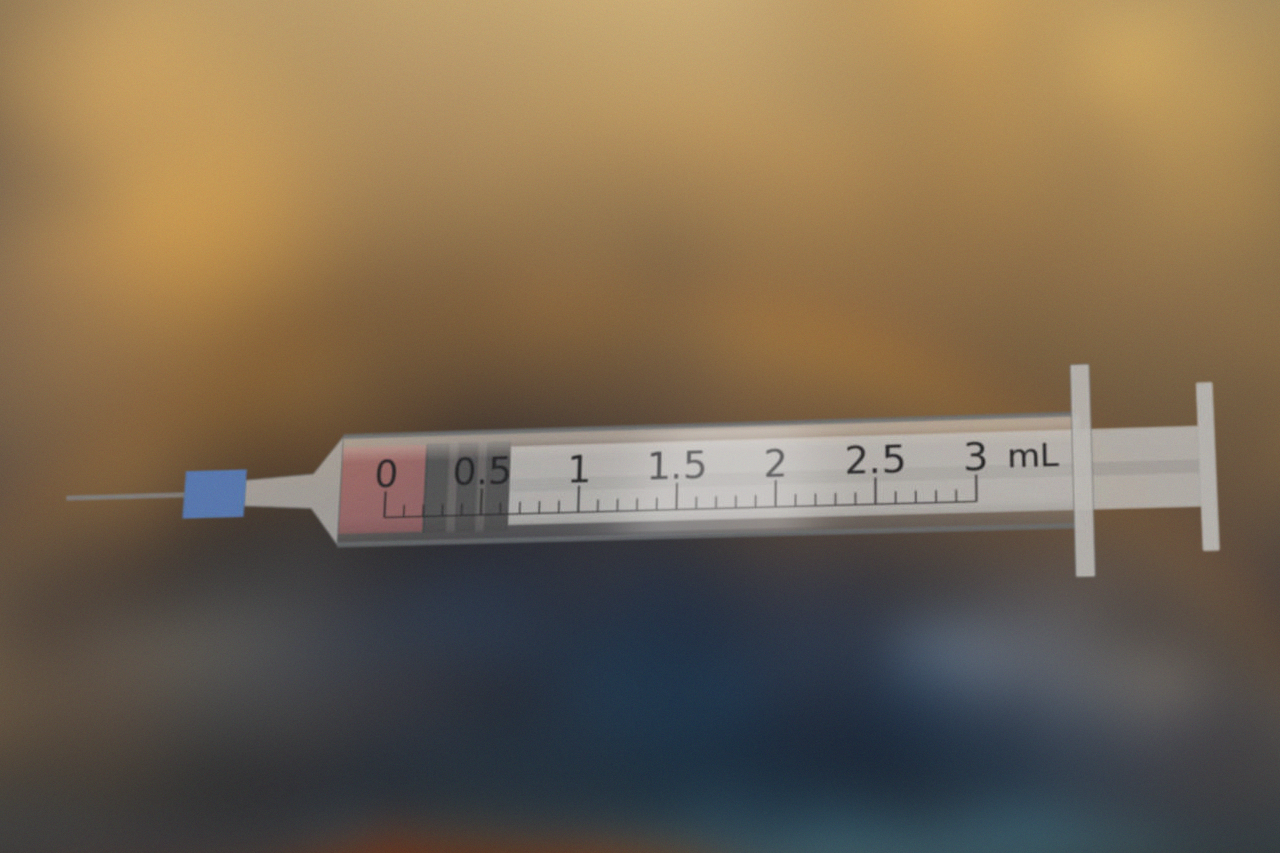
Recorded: 0.2 mL
